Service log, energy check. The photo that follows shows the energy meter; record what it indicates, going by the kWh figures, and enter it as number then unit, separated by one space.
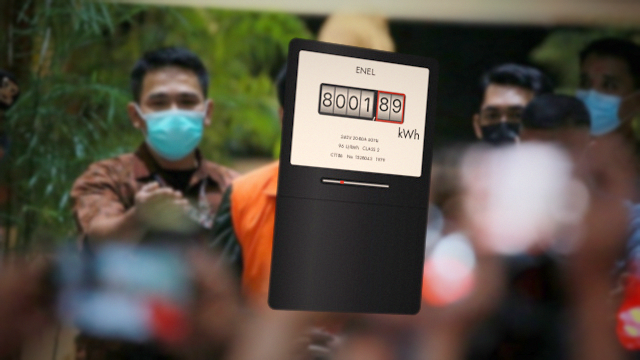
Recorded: 8001.89 kWh
